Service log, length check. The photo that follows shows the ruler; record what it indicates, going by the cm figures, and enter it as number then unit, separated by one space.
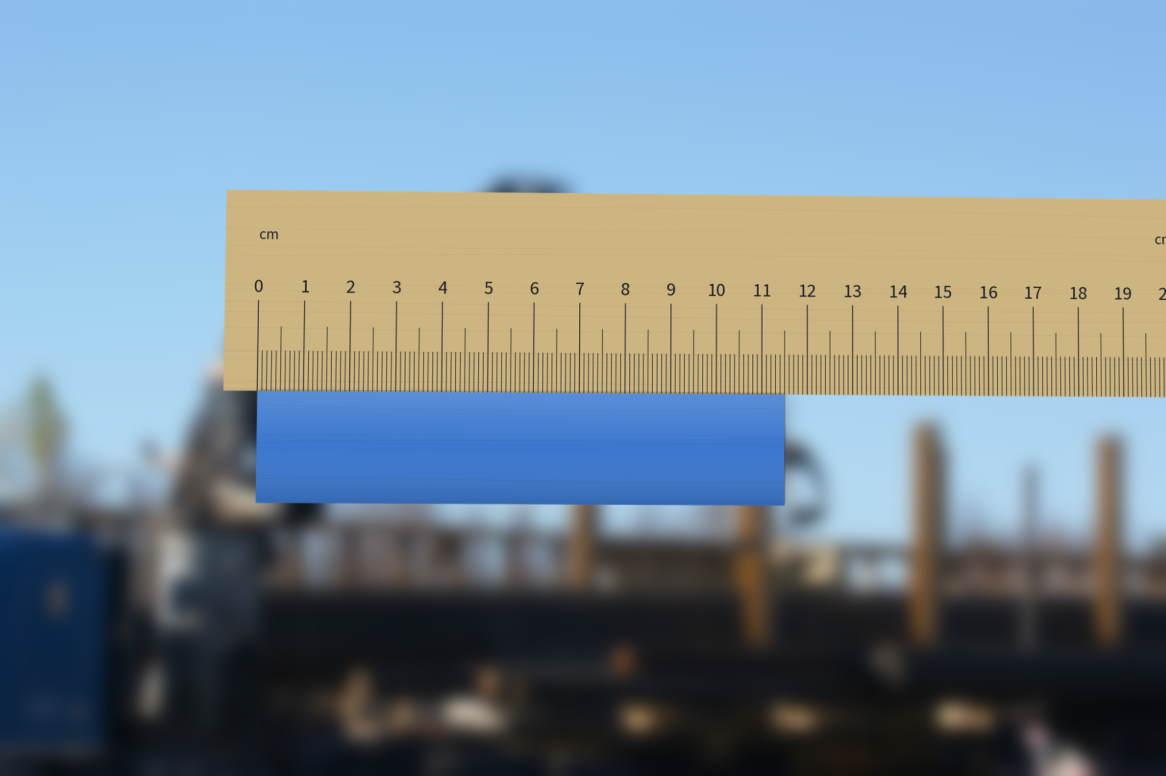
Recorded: 11.5 cm
